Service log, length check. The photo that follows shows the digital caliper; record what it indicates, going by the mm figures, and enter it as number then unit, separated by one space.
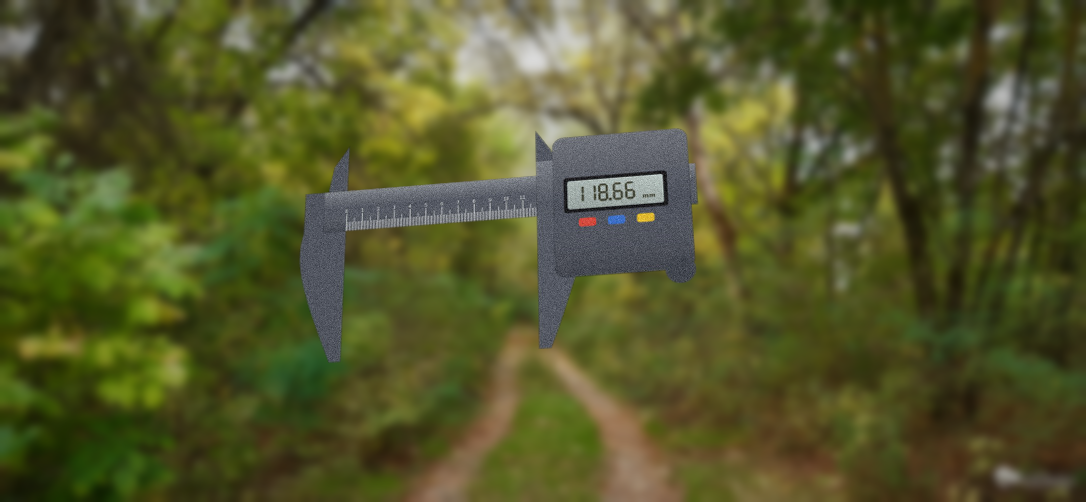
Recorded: 118.66 mm
